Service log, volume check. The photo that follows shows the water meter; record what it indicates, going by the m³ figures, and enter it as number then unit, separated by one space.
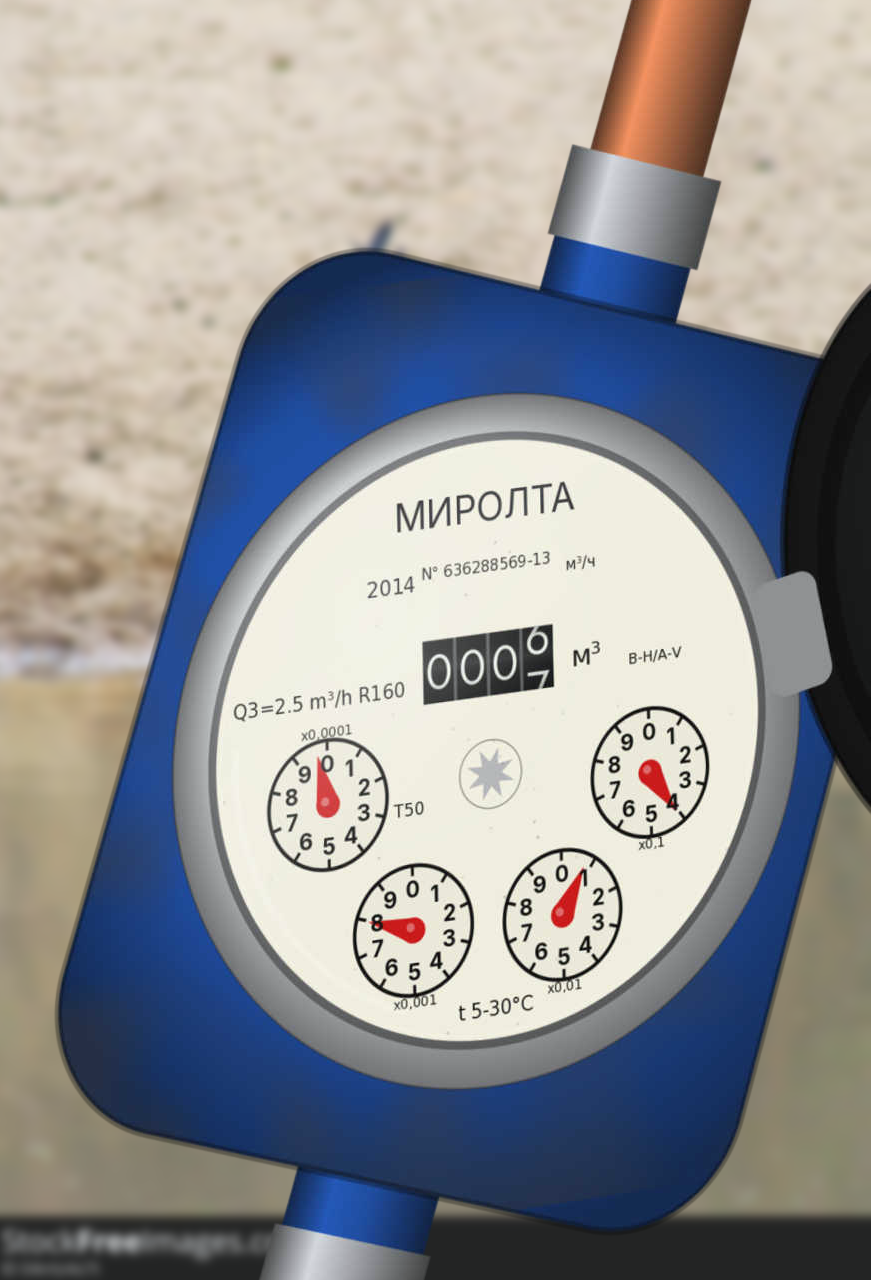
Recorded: 6.4079 m³
